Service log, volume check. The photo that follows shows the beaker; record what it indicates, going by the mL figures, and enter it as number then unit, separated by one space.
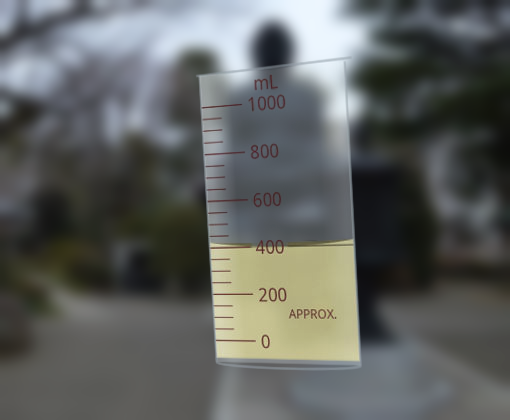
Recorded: 400 mL
